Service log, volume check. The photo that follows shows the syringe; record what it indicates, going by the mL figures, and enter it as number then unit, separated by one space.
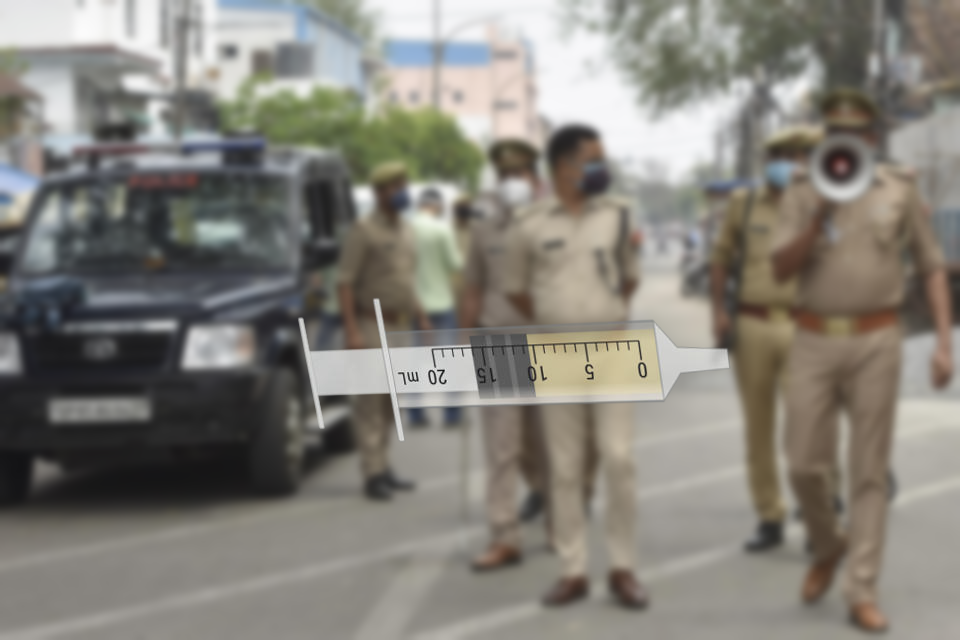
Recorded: 10.5 mL
